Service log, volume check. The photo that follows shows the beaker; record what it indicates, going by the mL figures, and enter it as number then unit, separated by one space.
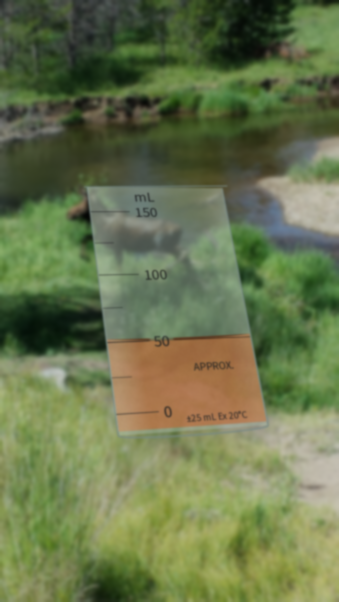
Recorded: 50 mL
